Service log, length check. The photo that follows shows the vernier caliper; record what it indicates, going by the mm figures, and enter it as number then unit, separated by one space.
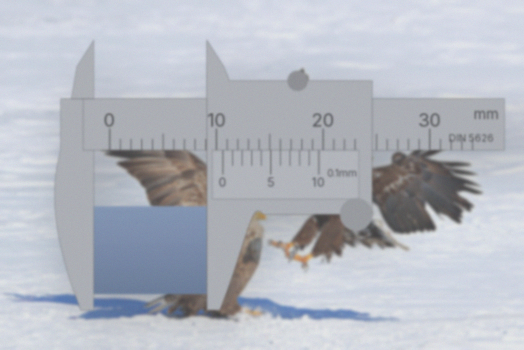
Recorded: 10.6 mm
